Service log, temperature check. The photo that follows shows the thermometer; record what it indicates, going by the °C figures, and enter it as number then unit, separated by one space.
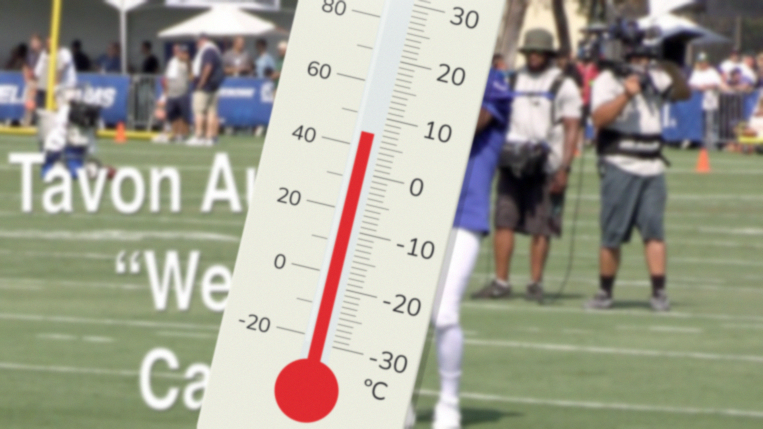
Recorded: 7 °C
